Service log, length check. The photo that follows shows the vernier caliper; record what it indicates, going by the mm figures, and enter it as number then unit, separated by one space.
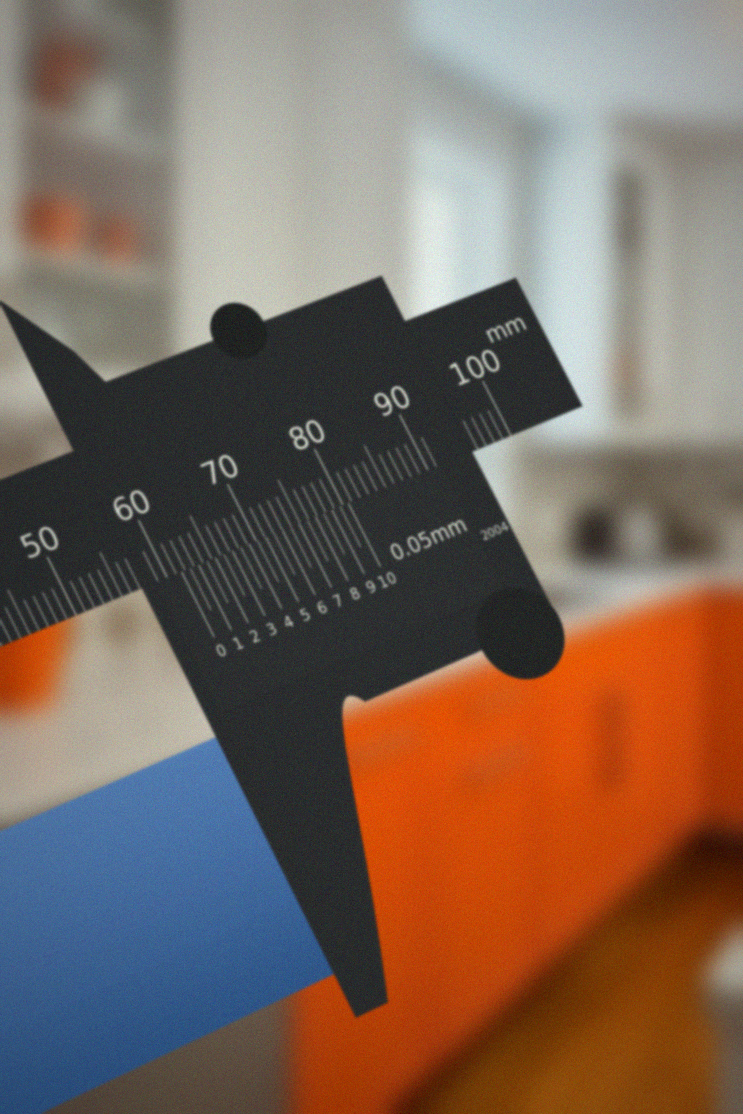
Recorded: 61.6 mm
